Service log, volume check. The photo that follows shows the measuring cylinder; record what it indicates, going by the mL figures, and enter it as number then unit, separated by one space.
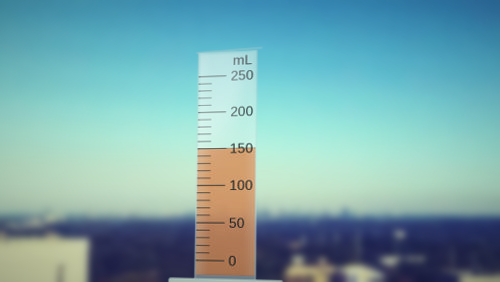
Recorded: 150 mL
